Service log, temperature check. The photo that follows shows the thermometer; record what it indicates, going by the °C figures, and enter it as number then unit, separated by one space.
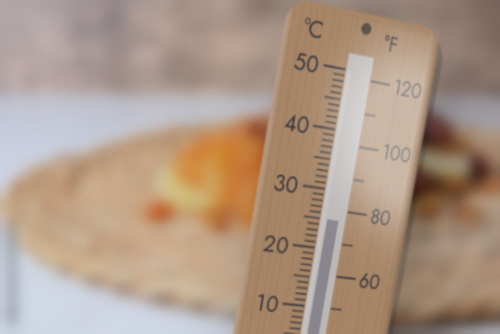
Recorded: 25 °C
